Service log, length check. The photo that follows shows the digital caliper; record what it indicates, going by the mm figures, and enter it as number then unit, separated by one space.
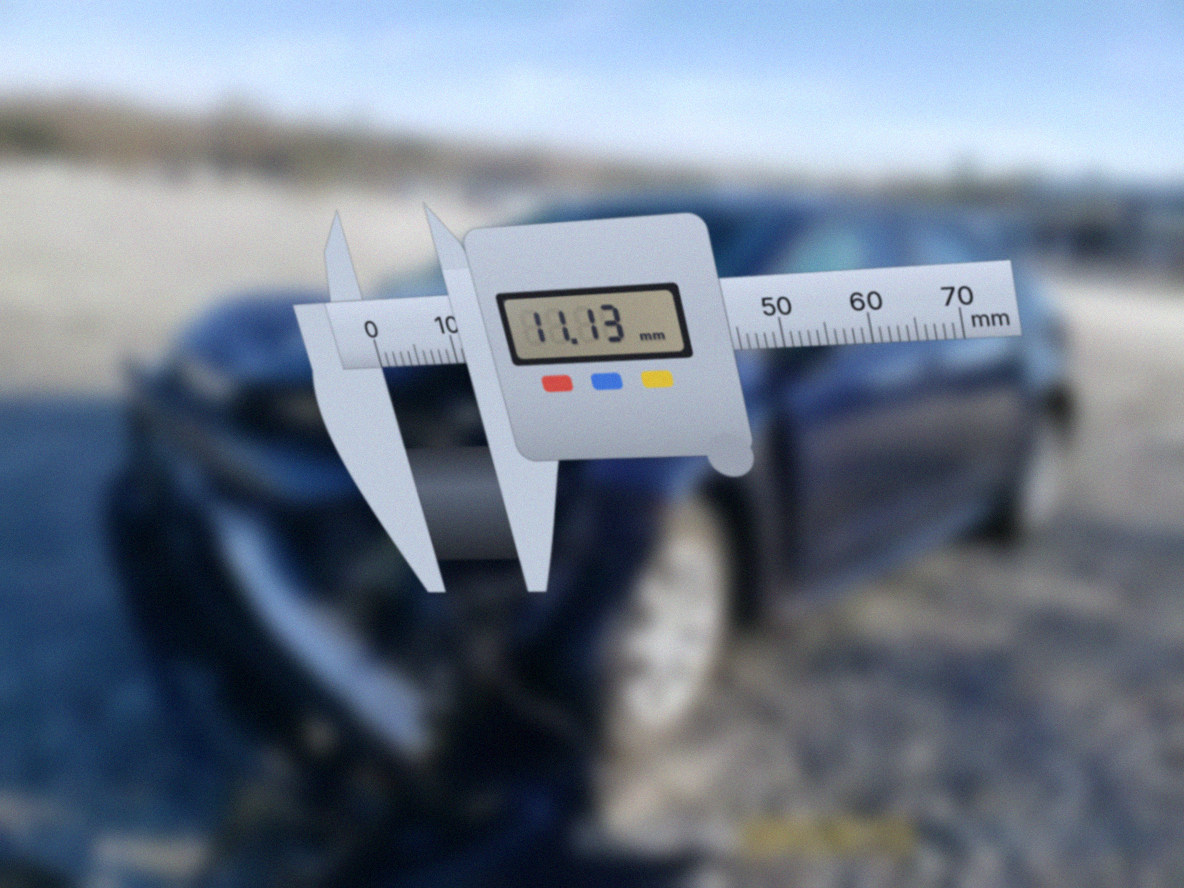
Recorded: 11.13 mm
